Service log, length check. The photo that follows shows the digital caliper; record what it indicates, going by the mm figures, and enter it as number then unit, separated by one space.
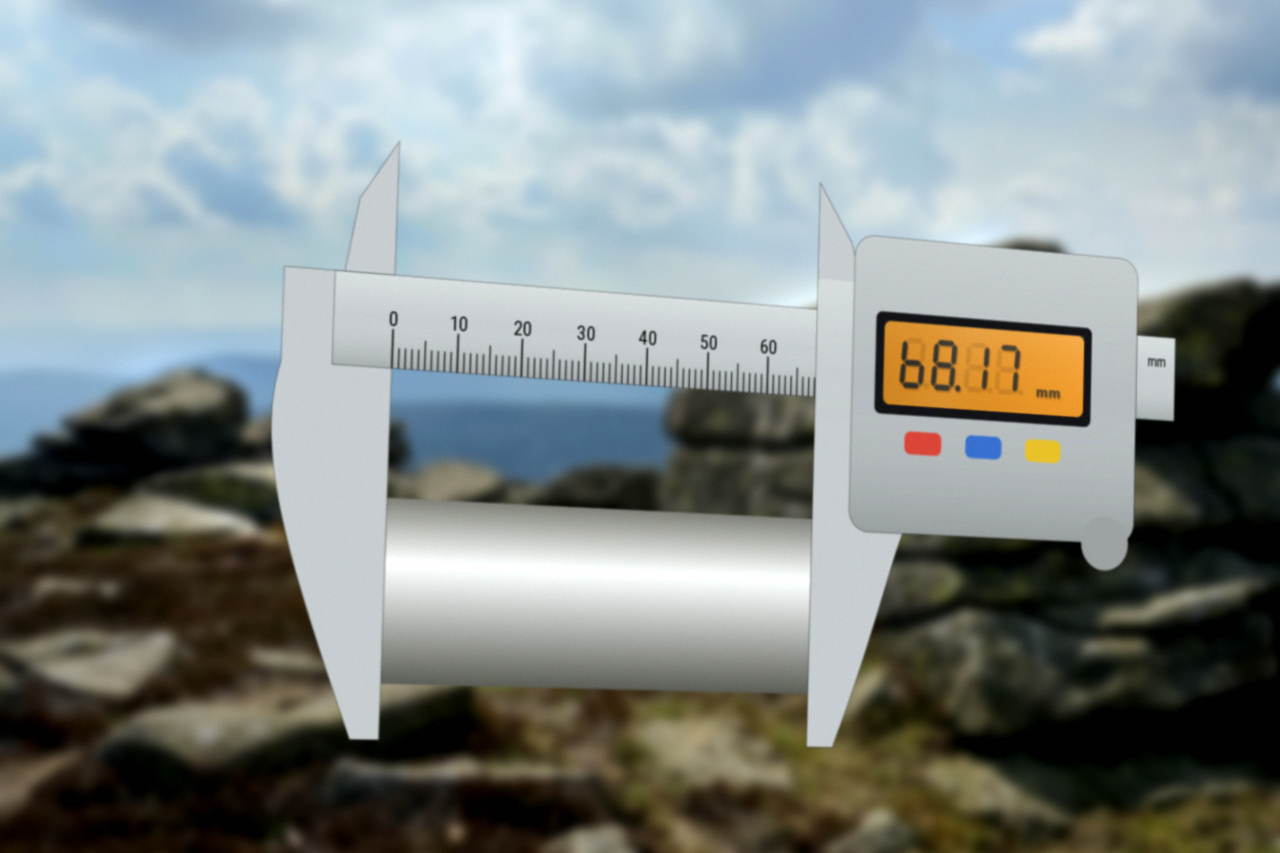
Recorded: 68.17 mm
